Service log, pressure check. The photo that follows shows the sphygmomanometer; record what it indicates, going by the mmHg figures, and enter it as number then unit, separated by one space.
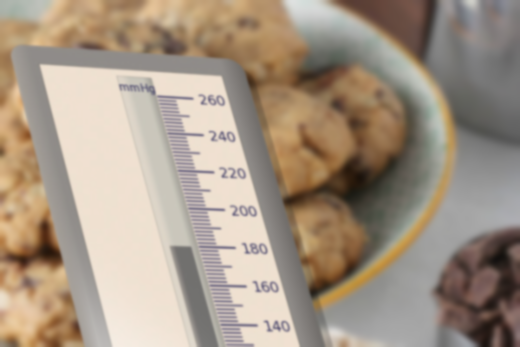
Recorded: 180 mmHg
